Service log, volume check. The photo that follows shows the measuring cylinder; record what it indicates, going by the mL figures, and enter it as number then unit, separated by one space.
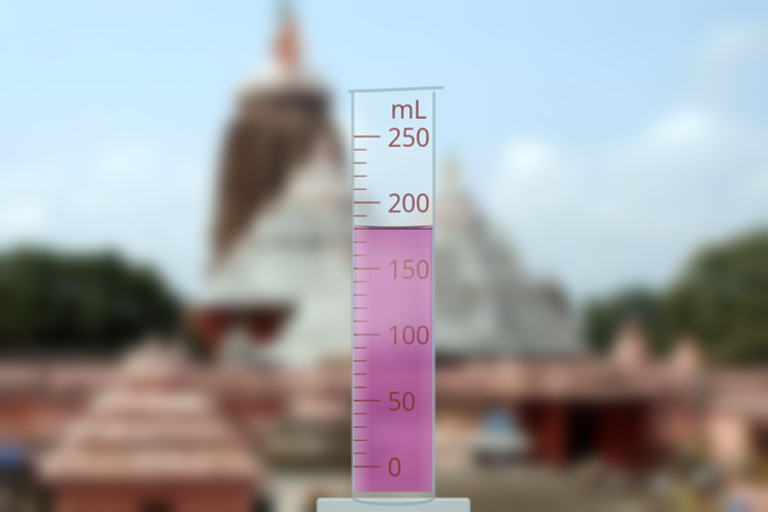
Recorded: 180 mL
